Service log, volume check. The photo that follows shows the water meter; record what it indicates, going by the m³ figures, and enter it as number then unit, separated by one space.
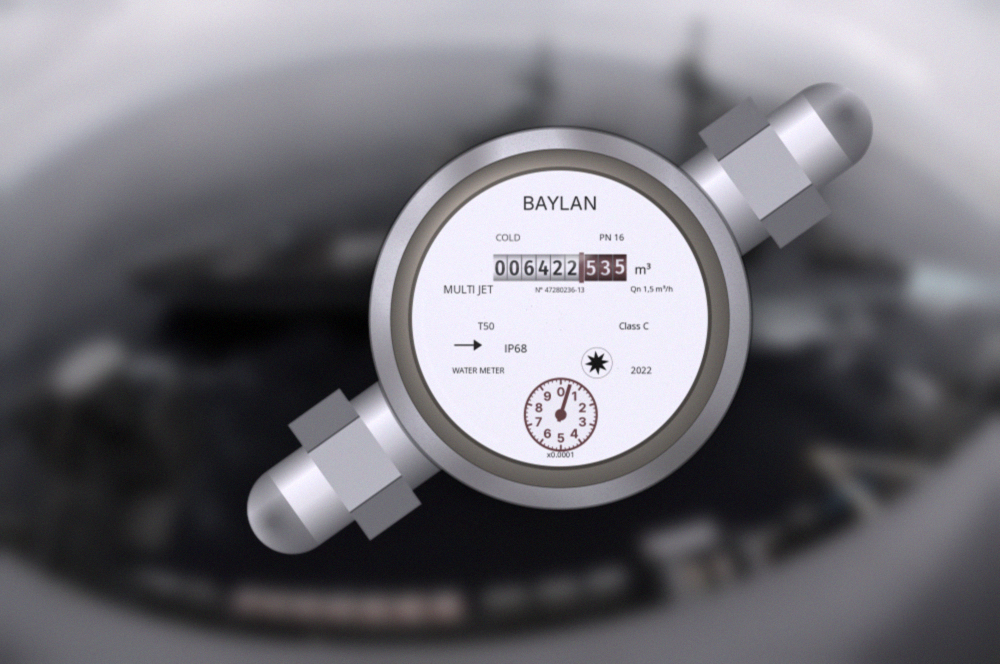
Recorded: 6422.5350 m³
